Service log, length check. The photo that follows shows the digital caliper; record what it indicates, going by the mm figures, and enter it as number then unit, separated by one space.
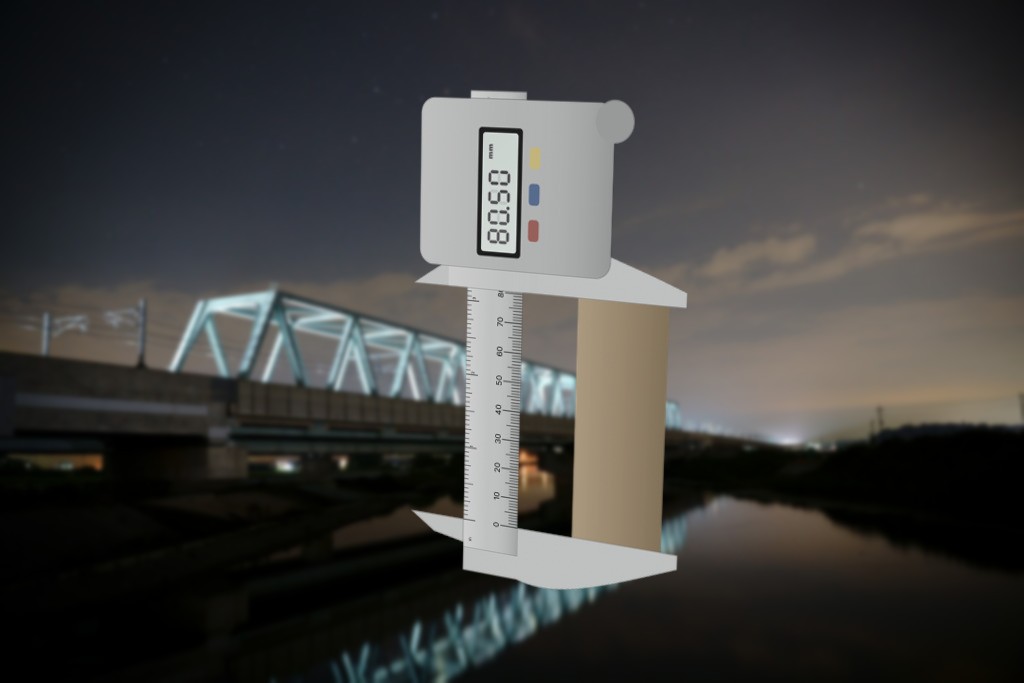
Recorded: 80.50 mm
